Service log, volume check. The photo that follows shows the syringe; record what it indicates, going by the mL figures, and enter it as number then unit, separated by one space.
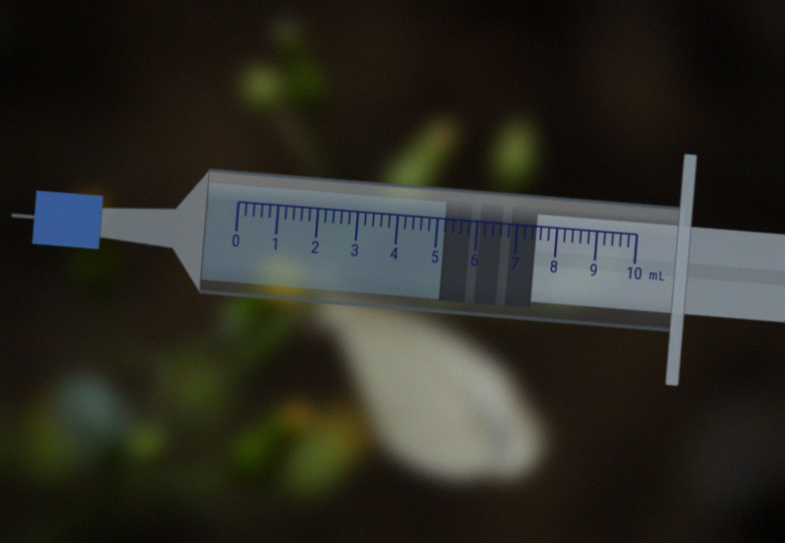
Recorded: 5.2 mL
